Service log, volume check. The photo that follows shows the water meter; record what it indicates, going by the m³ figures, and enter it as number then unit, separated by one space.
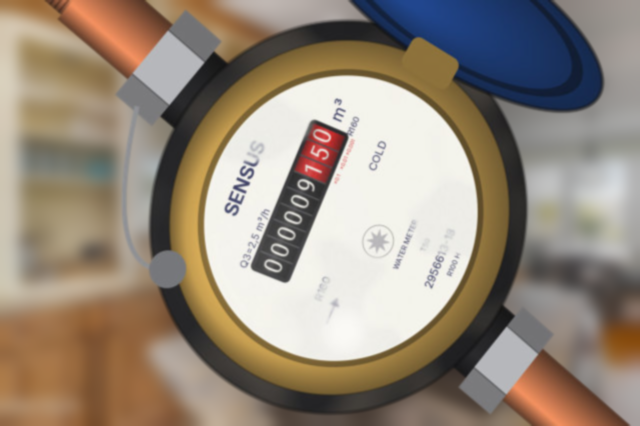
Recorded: 9.150 m³
